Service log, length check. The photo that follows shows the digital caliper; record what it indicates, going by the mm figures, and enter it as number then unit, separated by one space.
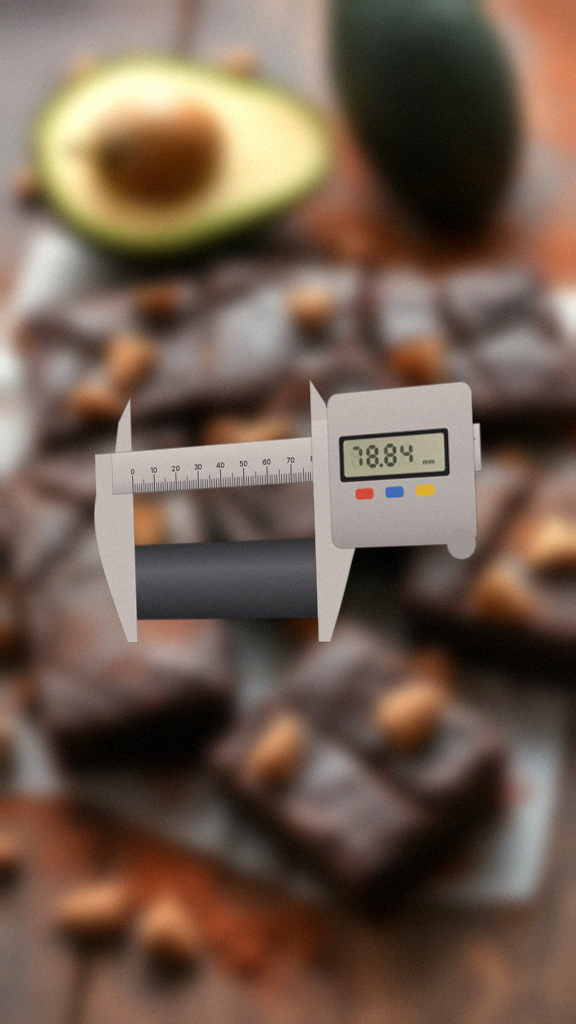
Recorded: 78.84 mm
